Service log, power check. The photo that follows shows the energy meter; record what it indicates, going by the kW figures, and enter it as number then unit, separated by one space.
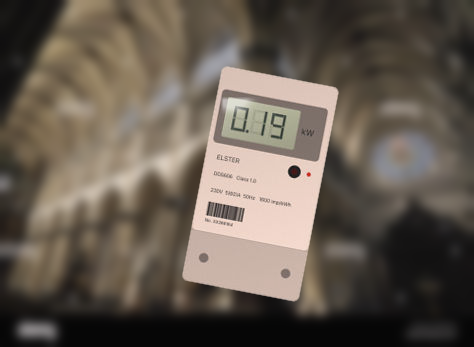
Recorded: 0.19 kW
